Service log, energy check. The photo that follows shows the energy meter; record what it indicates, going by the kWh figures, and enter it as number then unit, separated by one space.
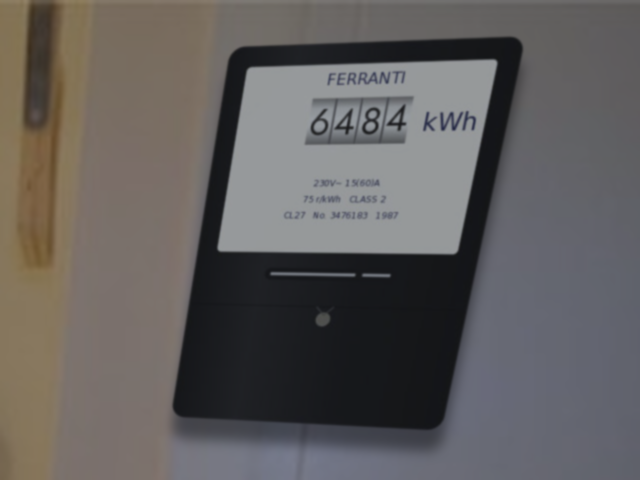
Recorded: 6484 kWh
